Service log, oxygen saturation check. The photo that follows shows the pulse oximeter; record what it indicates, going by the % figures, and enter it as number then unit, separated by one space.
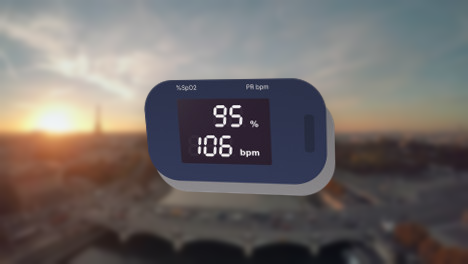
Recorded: 95 %
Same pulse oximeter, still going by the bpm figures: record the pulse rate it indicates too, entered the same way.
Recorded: 106 bpm
